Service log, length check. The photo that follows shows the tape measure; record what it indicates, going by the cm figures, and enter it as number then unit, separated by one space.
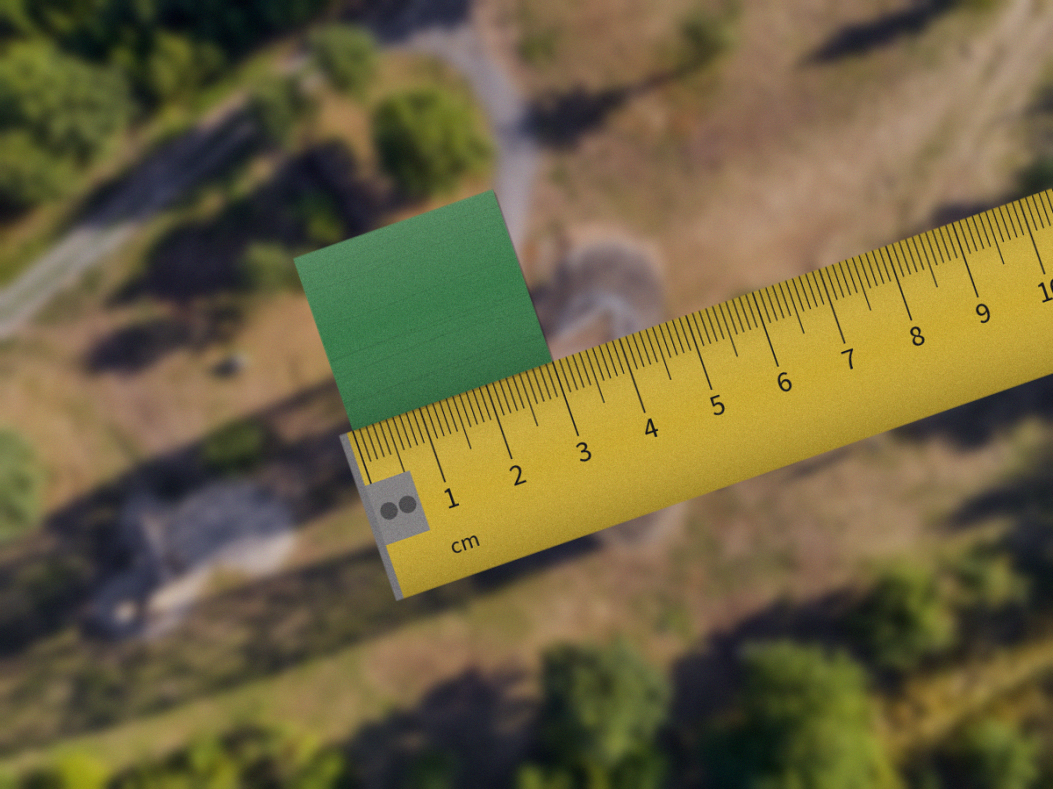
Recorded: 3 cm
